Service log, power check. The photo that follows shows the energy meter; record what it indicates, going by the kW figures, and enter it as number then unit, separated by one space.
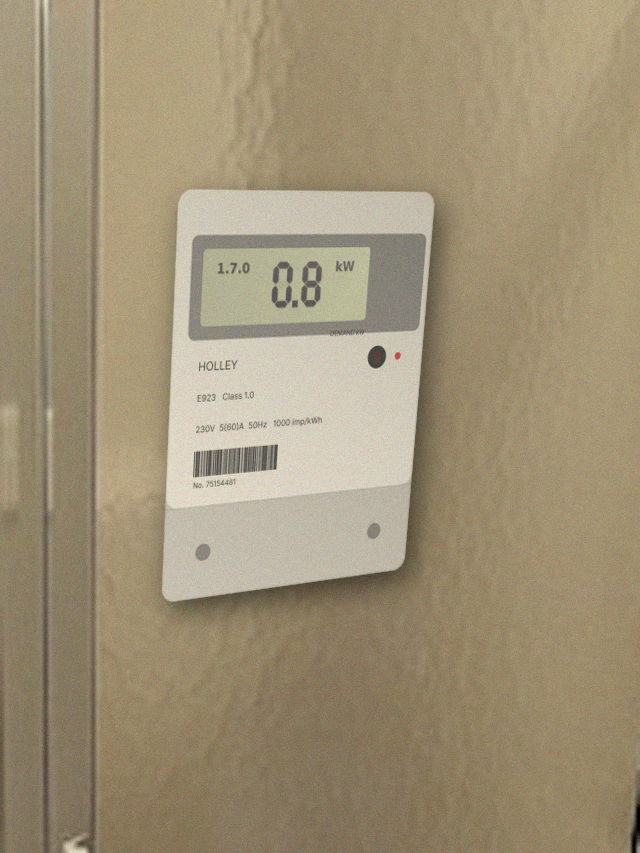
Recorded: 0.8 kW
